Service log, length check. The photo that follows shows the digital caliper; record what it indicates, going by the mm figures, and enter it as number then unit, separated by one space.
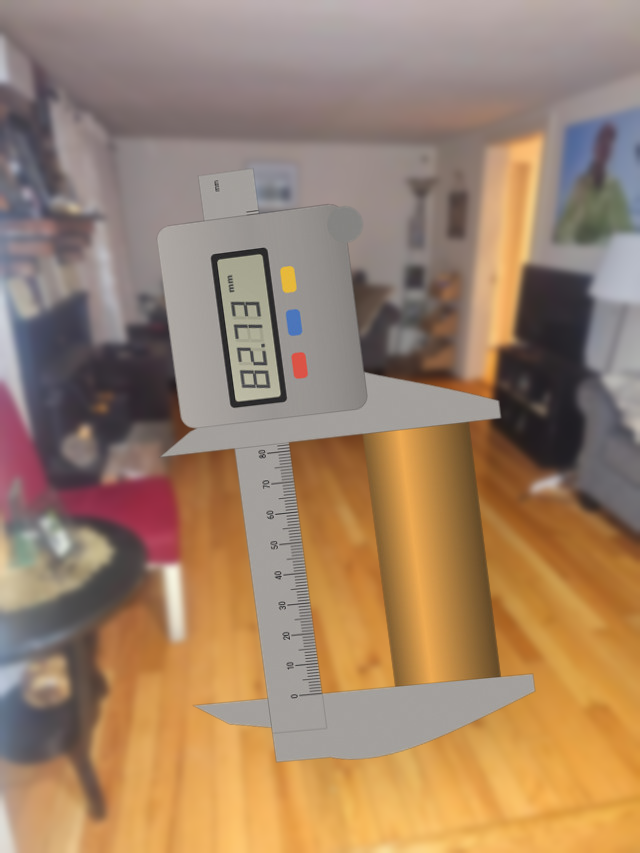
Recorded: 82.73 mm
